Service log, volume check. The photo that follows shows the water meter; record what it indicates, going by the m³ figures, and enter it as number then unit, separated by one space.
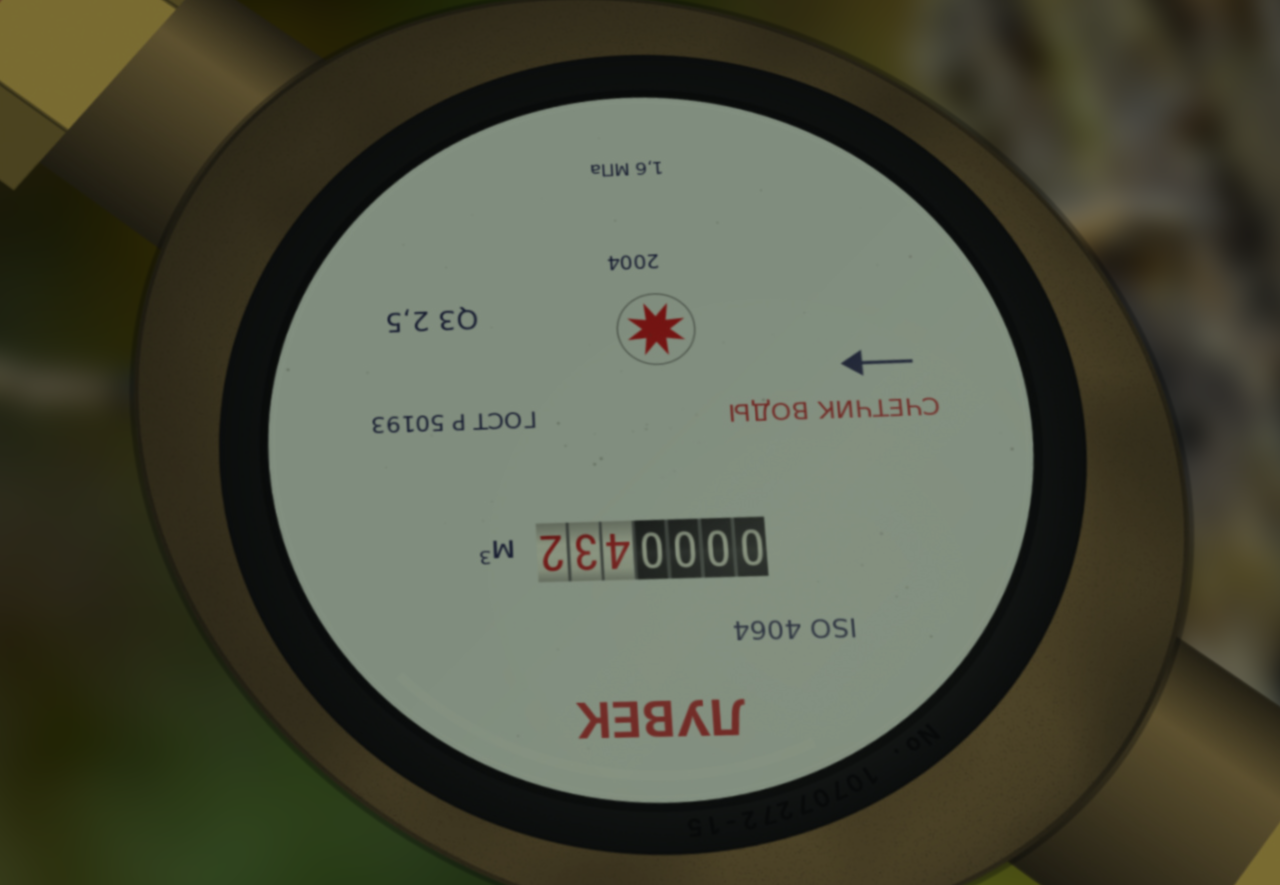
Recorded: 0.432 m³
